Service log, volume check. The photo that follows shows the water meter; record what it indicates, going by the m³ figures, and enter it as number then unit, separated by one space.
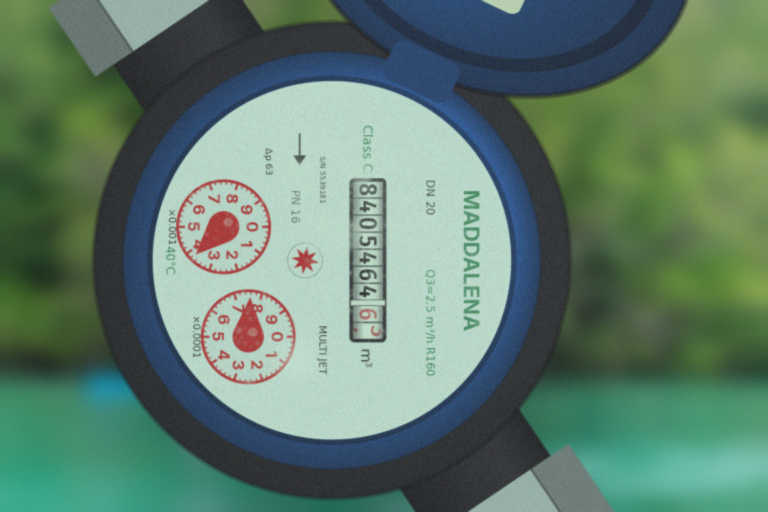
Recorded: 8405464.6337 m³
